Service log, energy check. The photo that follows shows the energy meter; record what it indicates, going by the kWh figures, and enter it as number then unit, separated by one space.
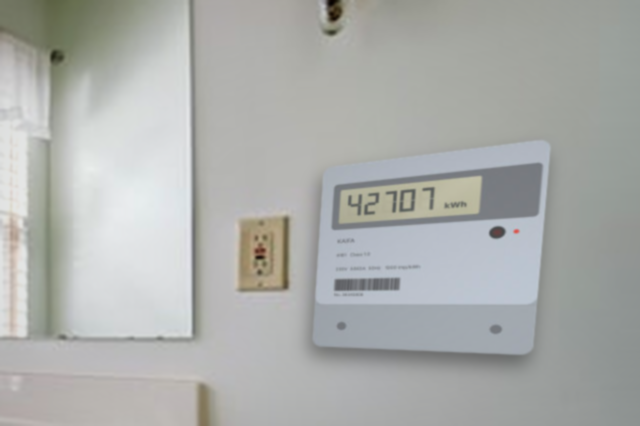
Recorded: 42707 kWh
